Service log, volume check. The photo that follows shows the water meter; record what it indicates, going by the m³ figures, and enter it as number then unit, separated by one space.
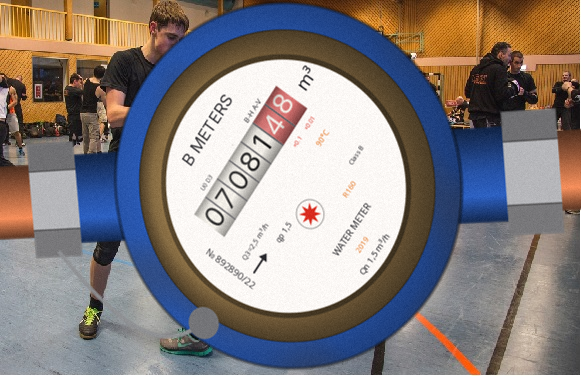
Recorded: 7081.48 m³
